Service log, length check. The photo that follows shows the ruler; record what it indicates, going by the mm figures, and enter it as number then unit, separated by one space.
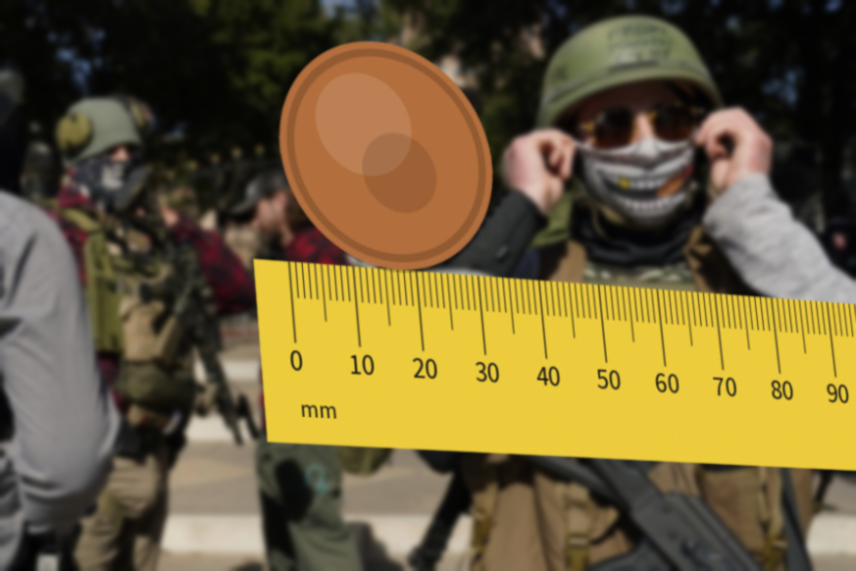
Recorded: 34 mm
